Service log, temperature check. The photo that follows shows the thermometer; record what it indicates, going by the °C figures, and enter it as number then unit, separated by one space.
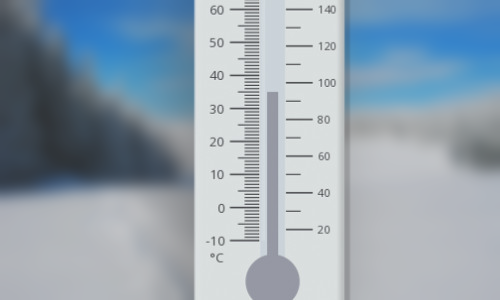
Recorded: 35 °C
